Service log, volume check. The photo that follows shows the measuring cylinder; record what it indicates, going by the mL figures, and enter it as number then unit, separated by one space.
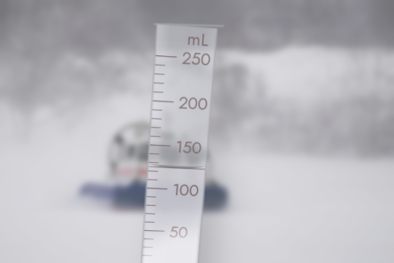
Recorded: 125 mL
